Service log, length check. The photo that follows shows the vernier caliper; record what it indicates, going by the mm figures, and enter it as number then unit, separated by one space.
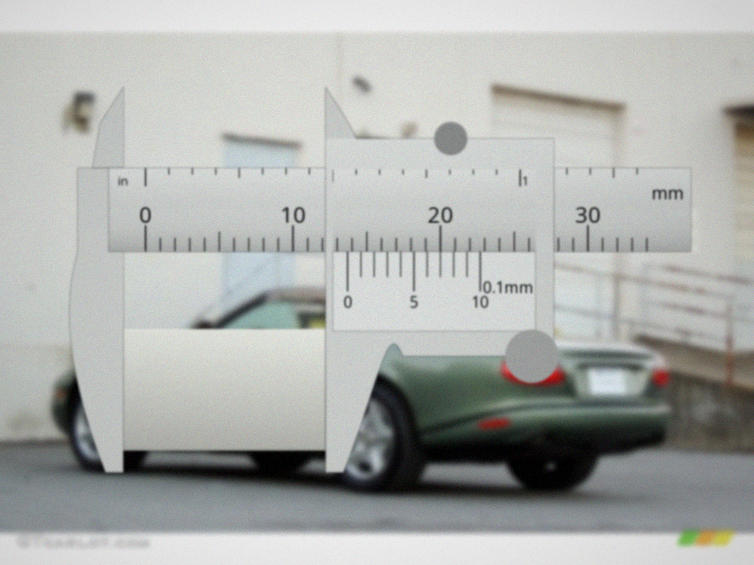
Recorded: 13.7 mm
